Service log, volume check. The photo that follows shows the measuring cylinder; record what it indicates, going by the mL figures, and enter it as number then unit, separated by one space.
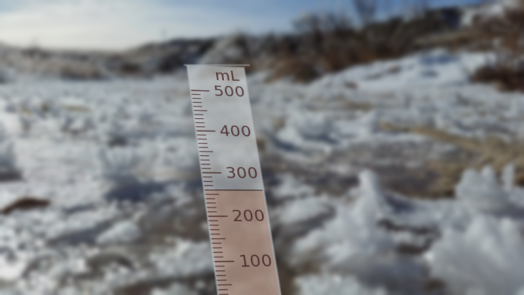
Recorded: 260 mL
